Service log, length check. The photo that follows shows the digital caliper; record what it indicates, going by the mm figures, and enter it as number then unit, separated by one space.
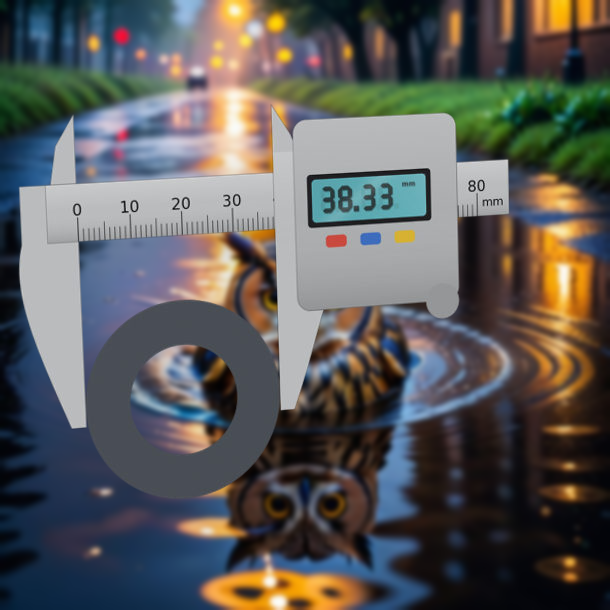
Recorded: 38.33 mm
